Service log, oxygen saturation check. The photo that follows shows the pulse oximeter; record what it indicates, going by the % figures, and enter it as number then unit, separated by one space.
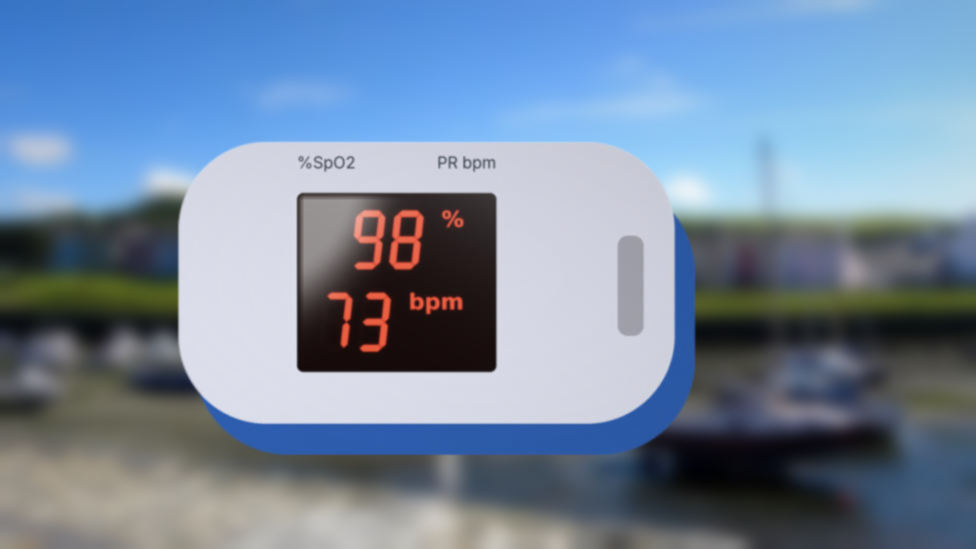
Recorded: 98 %
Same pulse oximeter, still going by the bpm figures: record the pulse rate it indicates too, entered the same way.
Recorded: 73 bpm
